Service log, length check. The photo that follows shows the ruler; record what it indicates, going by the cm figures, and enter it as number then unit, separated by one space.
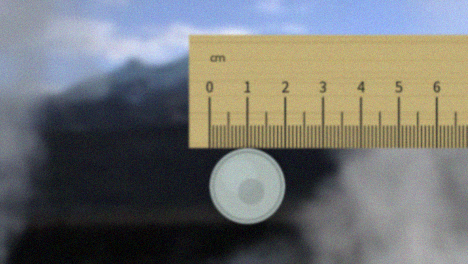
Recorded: 2 cm
